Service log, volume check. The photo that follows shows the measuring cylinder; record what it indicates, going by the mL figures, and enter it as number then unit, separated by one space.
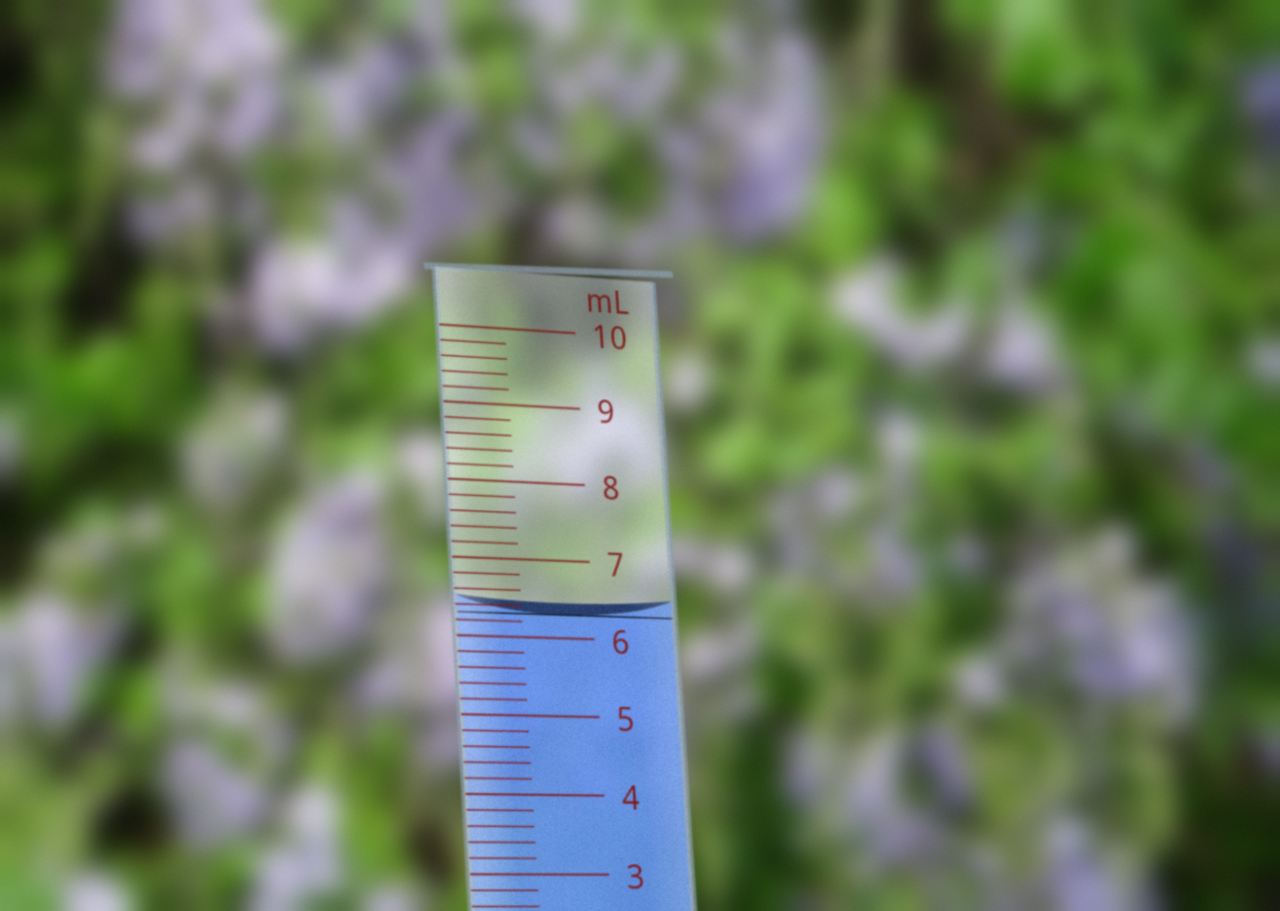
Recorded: 6.3 mL
